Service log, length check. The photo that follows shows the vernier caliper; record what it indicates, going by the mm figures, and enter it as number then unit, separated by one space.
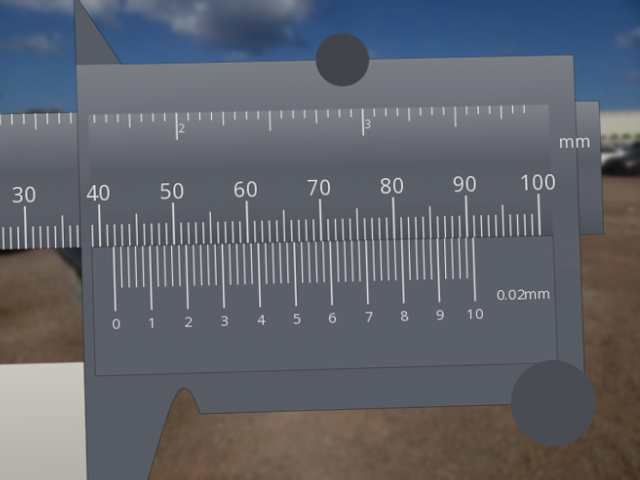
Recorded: 41.8 mm
